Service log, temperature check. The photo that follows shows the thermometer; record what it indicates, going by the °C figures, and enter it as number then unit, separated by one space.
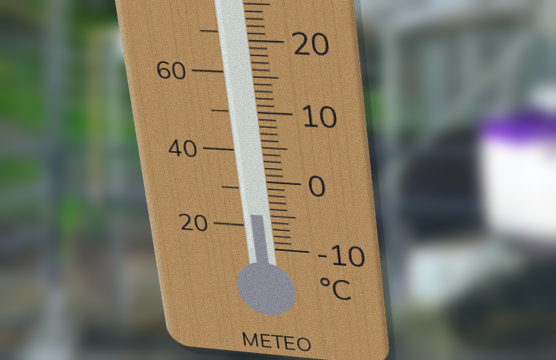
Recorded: -5 °C
